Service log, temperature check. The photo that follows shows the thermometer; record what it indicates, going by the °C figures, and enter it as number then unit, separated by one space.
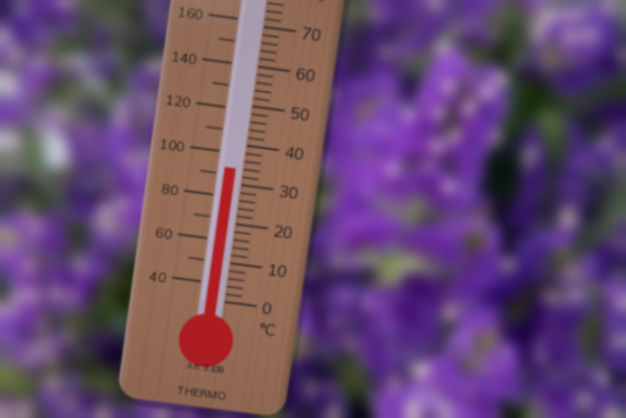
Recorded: 34 °C
